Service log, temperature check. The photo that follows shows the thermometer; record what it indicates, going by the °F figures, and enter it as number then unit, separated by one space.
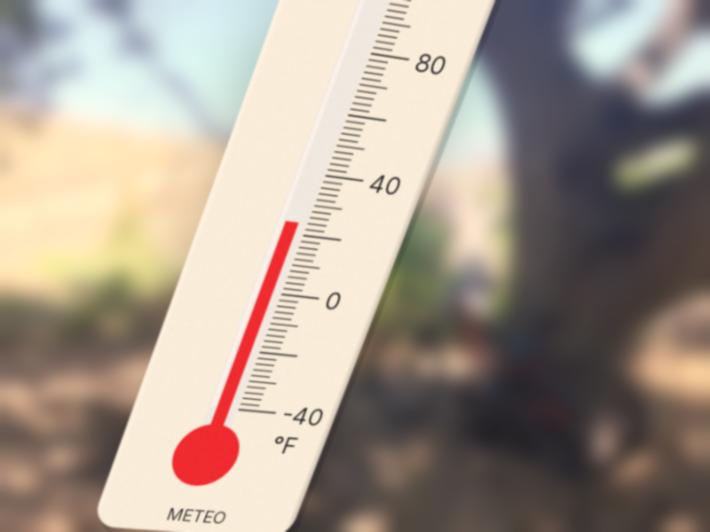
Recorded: 24 °F
